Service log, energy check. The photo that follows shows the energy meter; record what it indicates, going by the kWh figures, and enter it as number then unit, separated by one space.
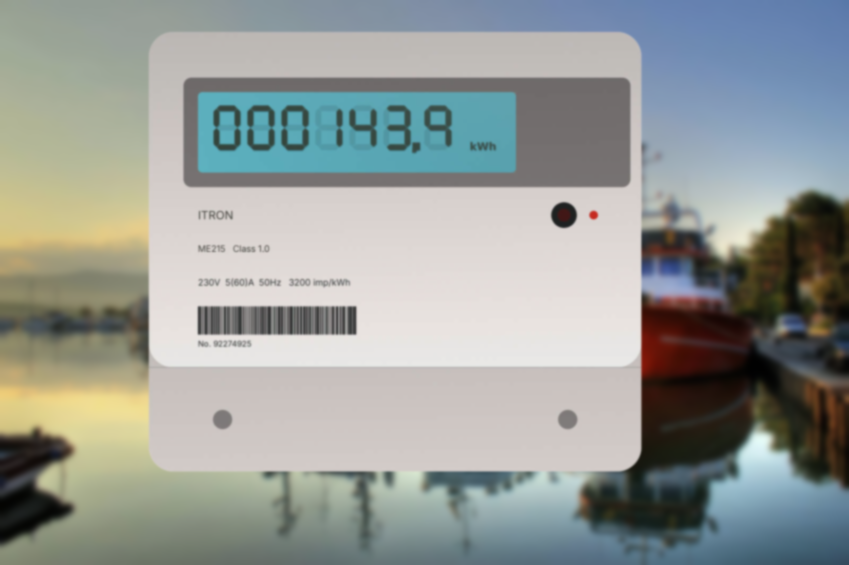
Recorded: 143.9 kWh
